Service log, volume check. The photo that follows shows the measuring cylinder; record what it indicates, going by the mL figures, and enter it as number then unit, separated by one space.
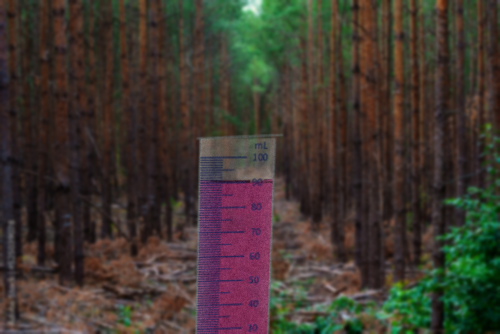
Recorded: 90 mL
